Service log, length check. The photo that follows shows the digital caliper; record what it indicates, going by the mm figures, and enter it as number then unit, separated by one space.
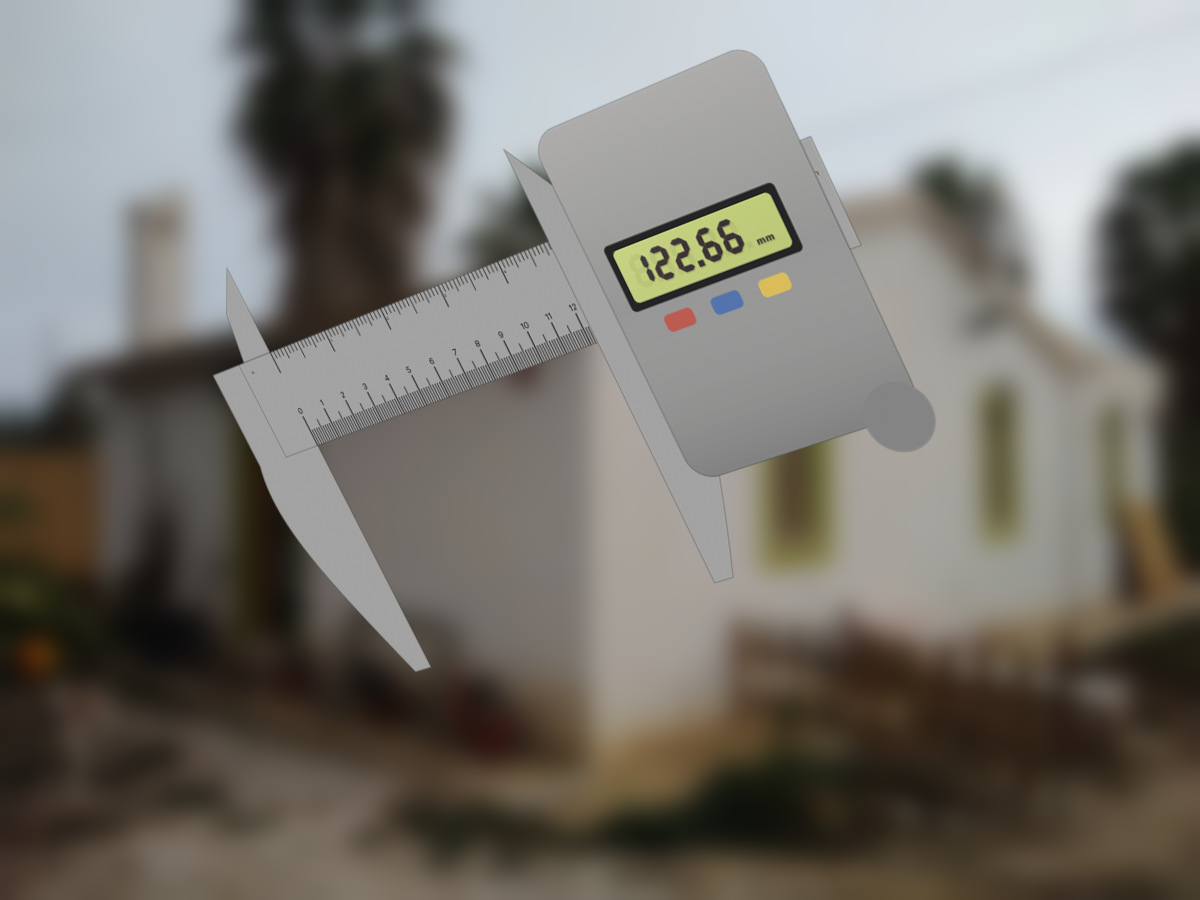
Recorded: 122.66 mm
